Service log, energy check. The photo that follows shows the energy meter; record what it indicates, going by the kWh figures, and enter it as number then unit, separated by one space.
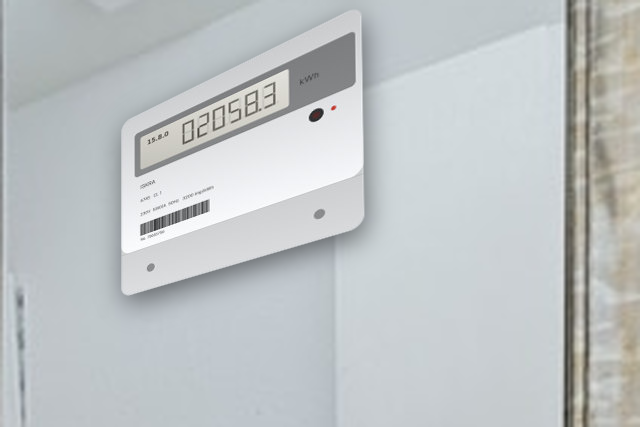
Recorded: 2058.3 kWh
